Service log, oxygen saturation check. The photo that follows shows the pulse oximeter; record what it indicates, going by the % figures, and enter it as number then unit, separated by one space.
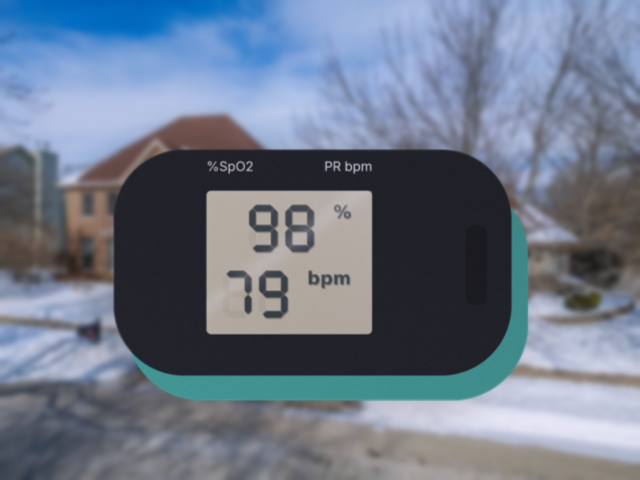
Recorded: 98 %
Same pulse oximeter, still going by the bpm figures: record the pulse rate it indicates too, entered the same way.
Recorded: 79 bpm
